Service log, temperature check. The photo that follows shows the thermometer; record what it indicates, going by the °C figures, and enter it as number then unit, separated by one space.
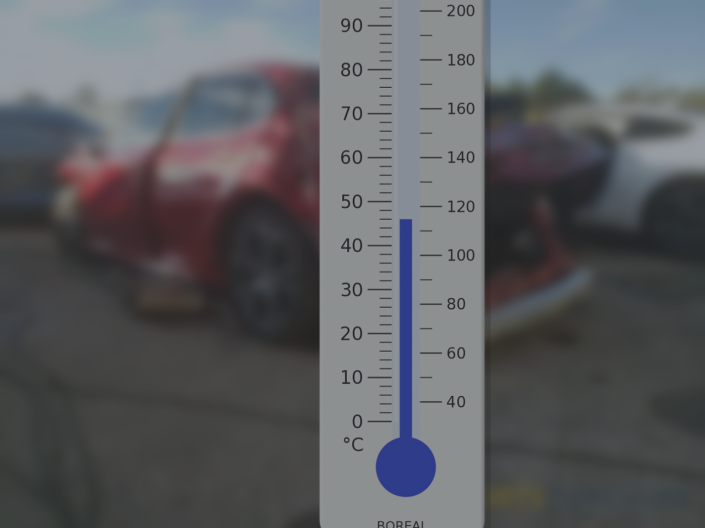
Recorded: 46 °C
